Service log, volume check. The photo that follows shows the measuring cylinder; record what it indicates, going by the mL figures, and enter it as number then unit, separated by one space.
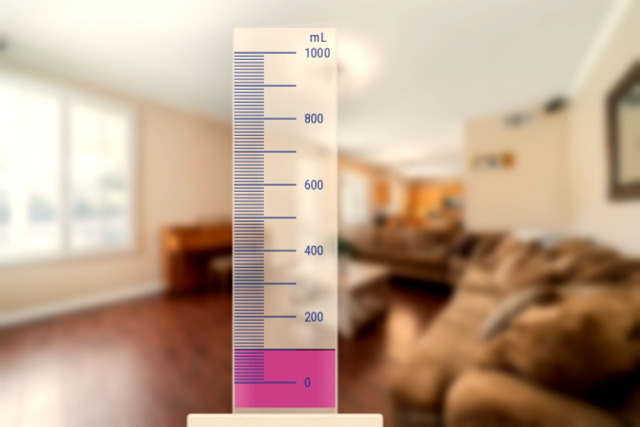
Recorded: 100 mL
